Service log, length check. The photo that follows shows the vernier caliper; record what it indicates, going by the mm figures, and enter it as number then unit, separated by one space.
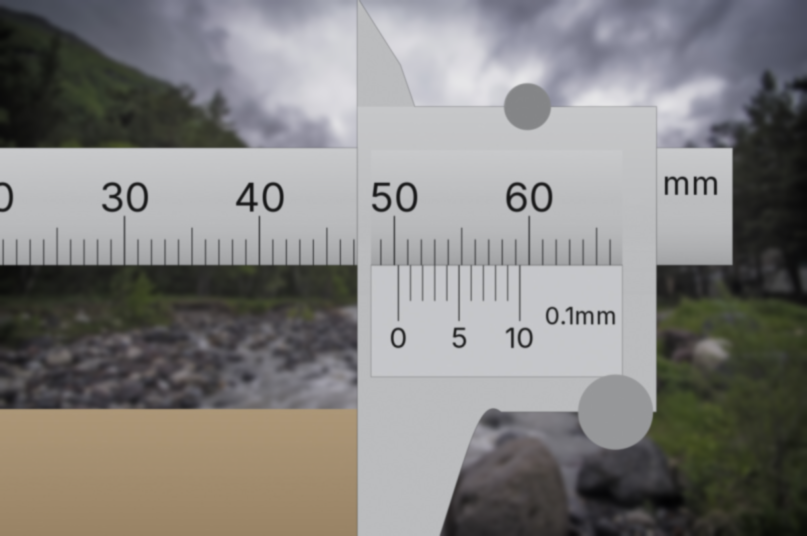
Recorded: 50.3 mm
